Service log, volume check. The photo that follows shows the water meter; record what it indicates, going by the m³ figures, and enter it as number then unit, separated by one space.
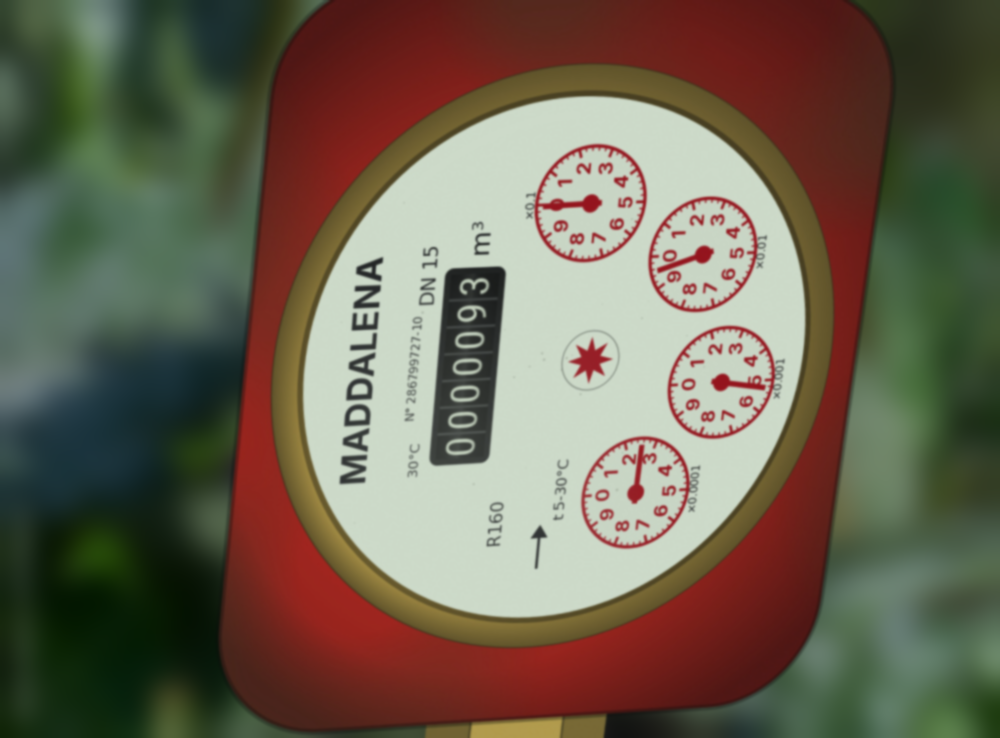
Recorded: 92.9952 m³
